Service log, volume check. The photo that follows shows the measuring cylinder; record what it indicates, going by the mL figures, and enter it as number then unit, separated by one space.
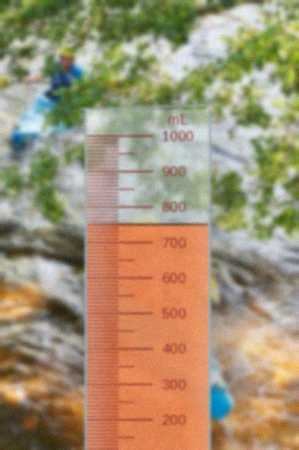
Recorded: 750 mL
